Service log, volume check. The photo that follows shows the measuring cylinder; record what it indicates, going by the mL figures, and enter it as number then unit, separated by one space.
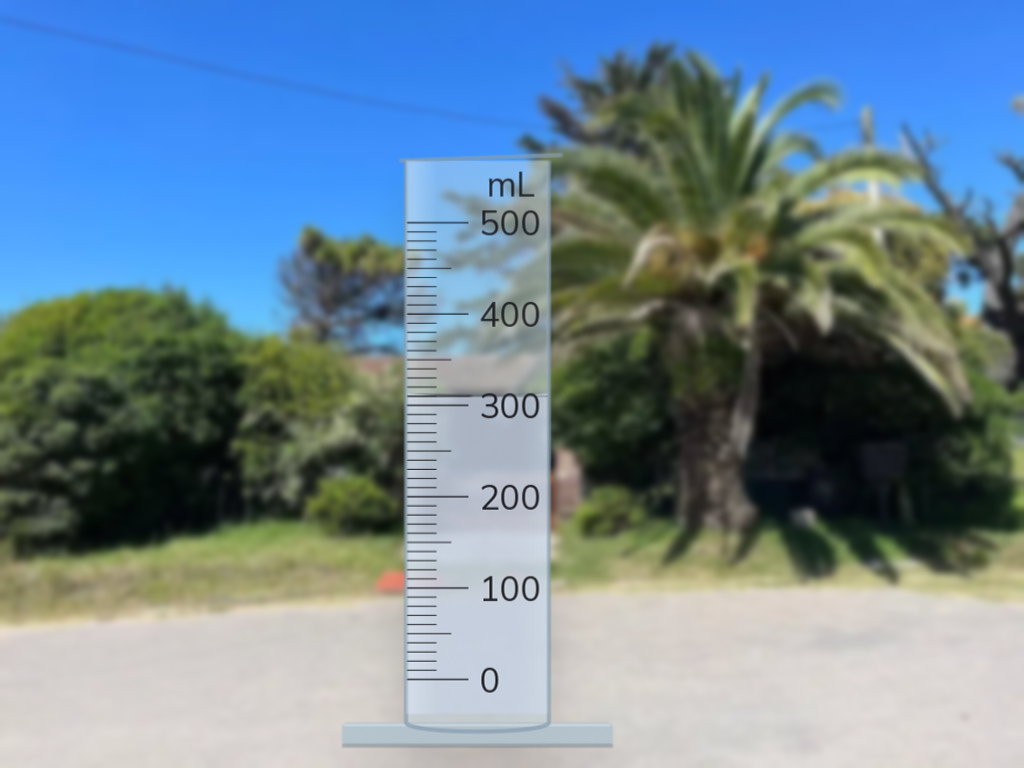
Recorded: 310 mL
